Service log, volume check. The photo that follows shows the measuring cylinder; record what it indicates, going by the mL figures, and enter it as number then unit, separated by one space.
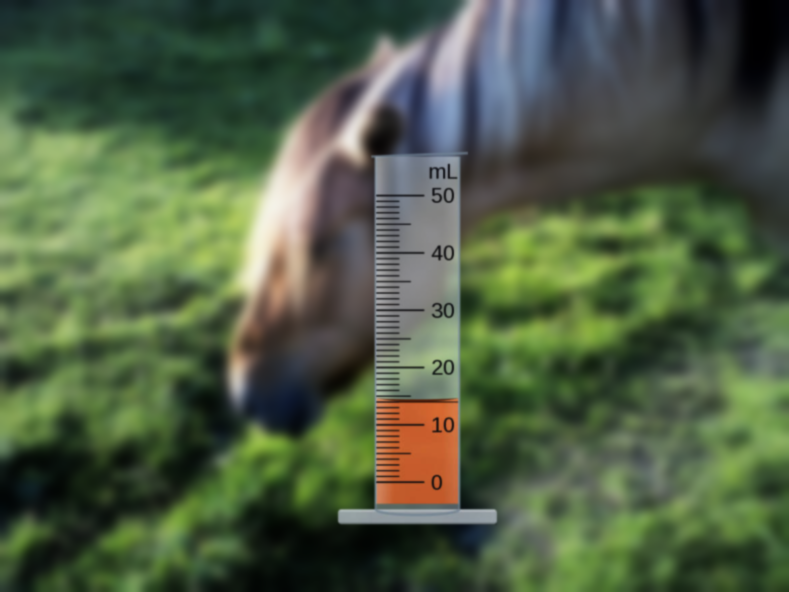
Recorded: 14 mL
